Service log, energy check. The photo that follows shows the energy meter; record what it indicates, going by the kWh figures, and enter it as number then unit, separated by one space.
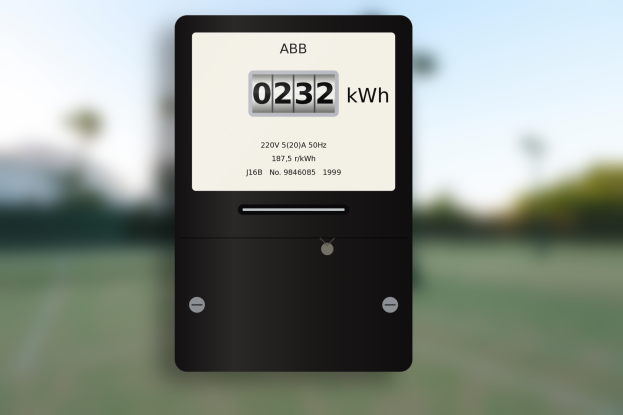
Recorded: 232 kWh
